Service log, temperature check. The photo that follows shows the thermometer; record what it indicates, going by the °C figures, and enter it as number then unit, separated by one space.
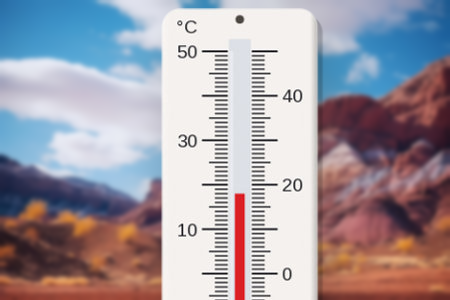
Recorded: 18 °C
